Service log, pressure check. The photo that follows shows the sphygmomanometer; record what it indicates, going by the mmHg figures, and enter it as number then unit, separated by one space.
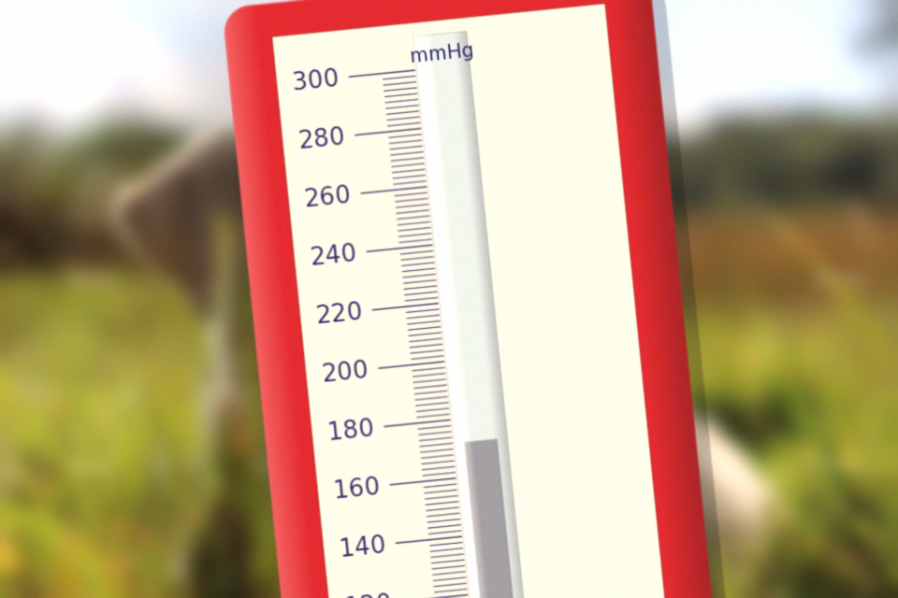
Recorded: 172 mmHg
